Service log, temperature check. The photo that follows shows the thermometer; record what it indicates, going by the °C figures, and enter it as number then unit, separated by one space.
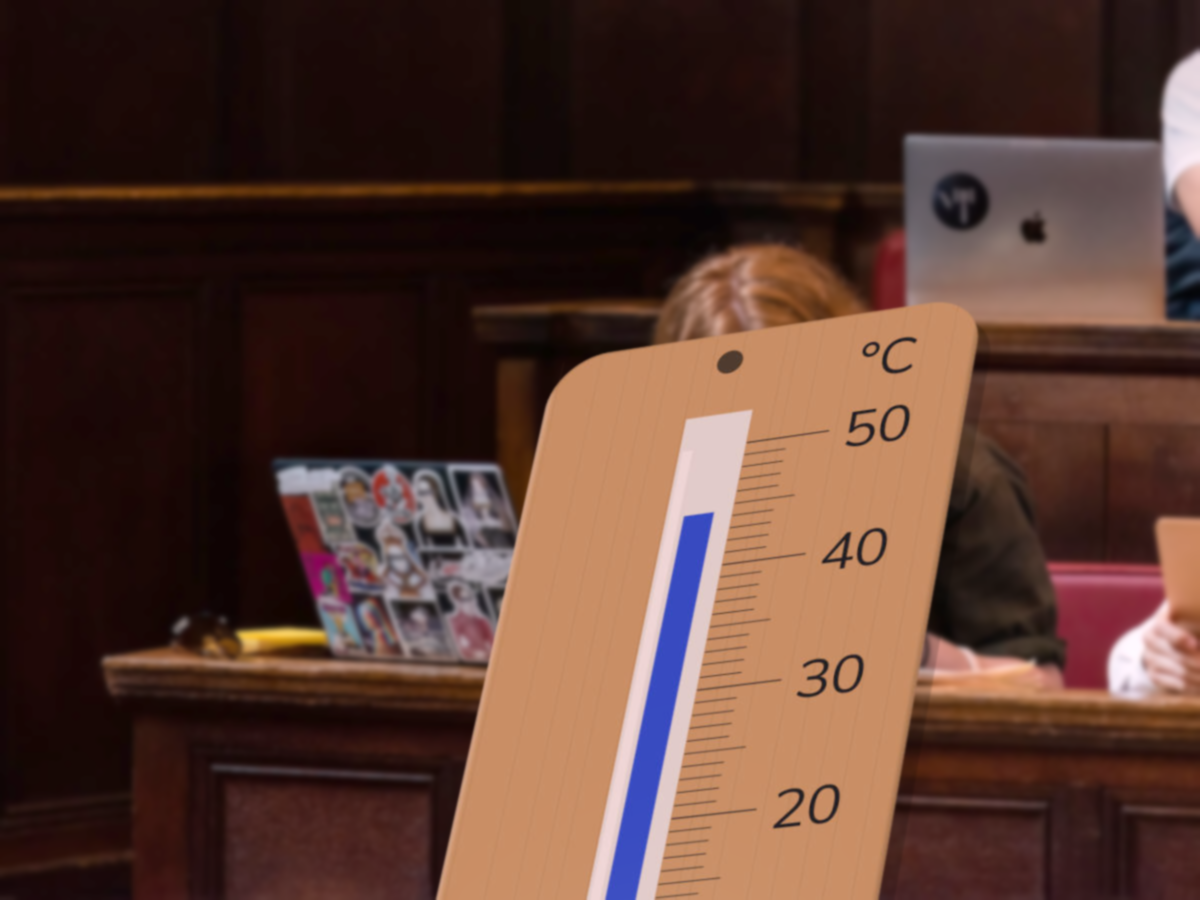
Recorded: 44.5 °C
